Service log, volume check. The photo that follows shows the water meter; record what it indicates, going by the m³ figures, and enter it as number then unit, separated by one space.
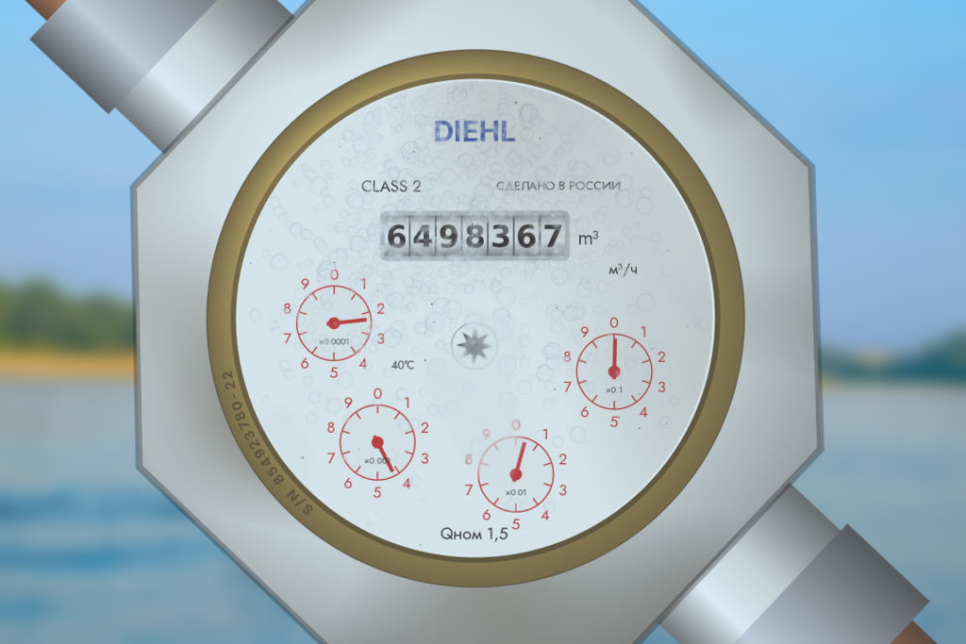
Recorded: 6498367.0042 m³
